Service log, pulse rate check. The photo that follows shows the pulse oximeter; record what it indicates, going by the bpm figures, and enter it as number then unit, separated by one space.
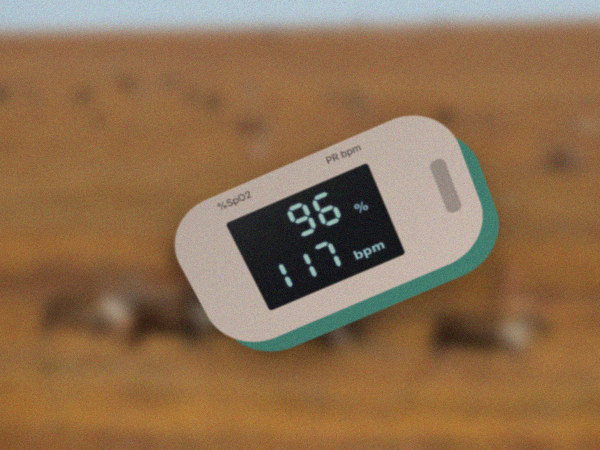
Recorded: 117 bpm
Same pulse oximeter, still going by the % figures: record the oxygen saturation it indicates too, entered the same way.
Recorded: 96 %
